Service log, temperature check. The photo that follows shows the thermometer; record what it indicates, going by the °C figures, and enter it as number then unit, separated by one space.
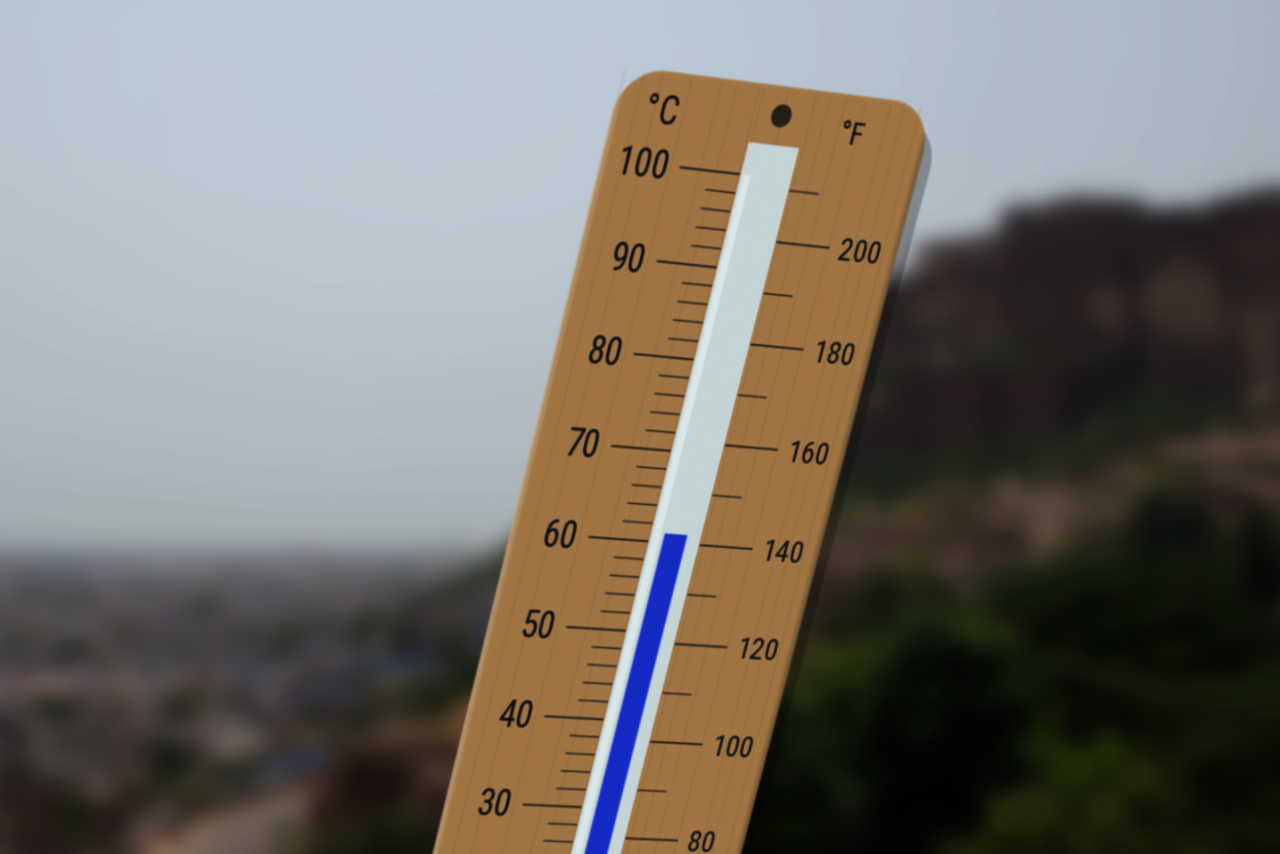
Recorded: 61 °C
